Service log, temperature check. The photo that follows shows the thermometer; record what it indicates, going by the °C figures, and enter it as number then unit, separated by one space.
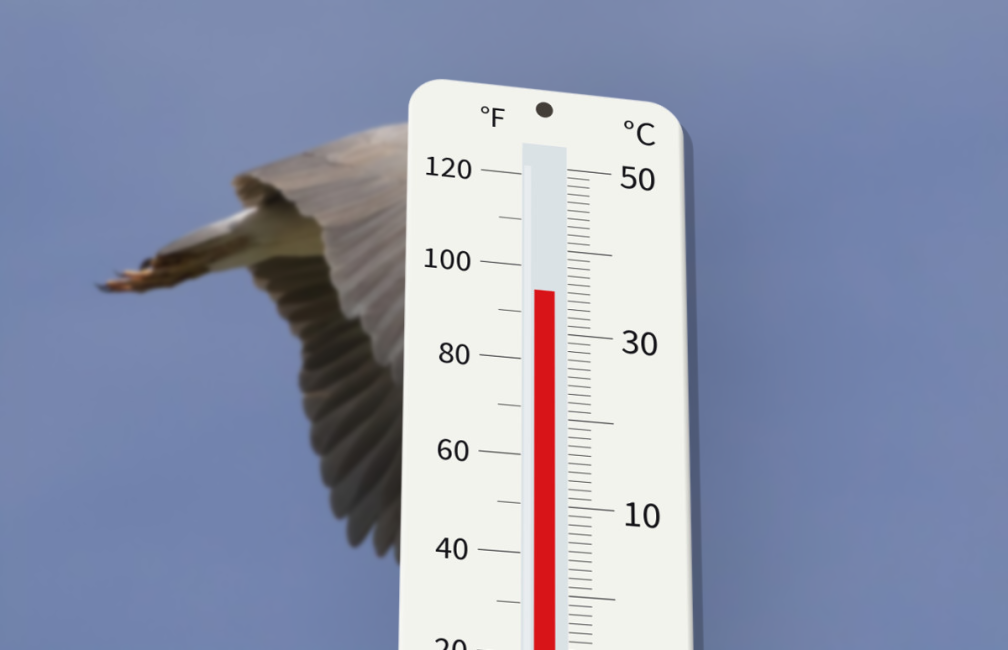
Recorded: 35 °C
